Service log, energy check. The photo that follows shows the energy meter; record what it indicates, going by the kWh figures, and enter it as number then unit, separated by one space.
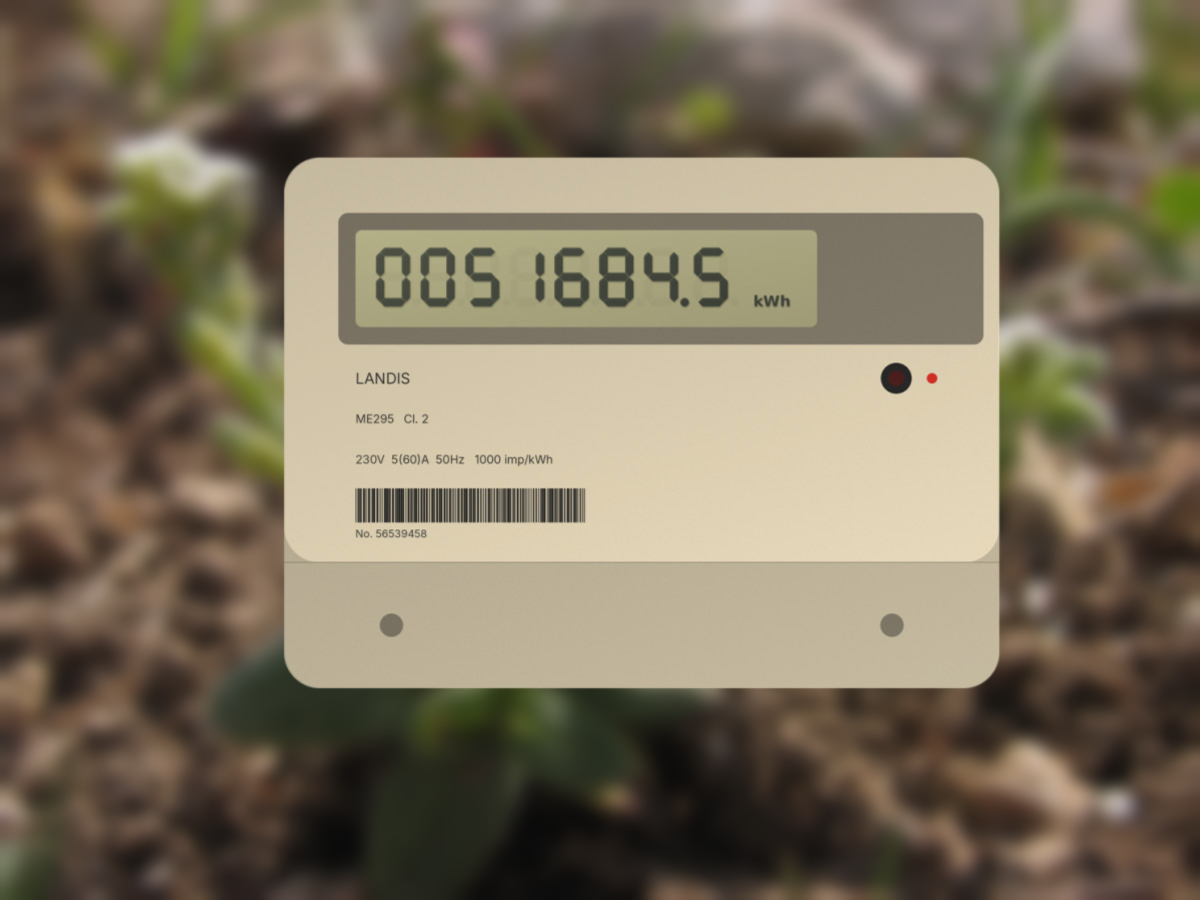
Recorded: 51684.5 kWh
